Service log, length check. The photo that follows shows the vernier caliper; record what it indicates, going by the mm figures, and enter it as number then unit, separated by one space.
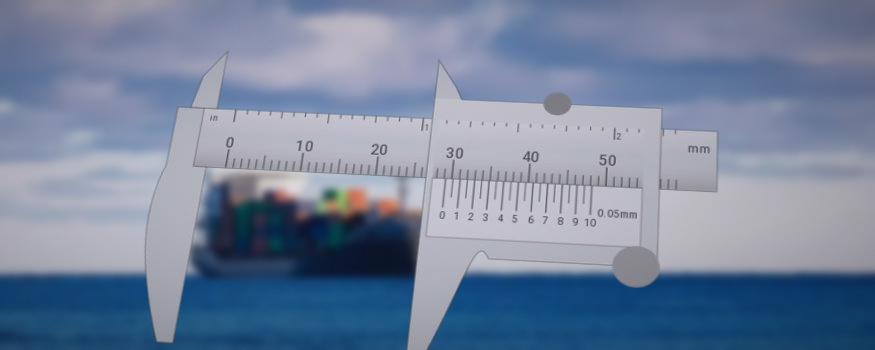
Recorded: 29.2 mm
